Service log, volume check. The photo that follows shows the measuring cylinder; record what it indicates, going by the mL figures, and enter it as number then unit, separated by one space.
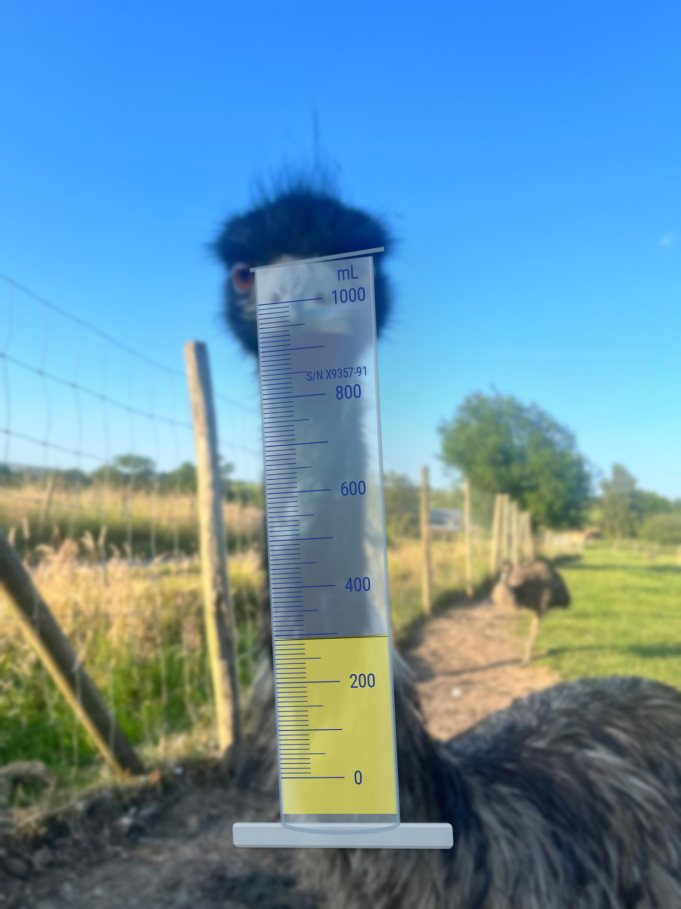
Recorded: 290 mL
